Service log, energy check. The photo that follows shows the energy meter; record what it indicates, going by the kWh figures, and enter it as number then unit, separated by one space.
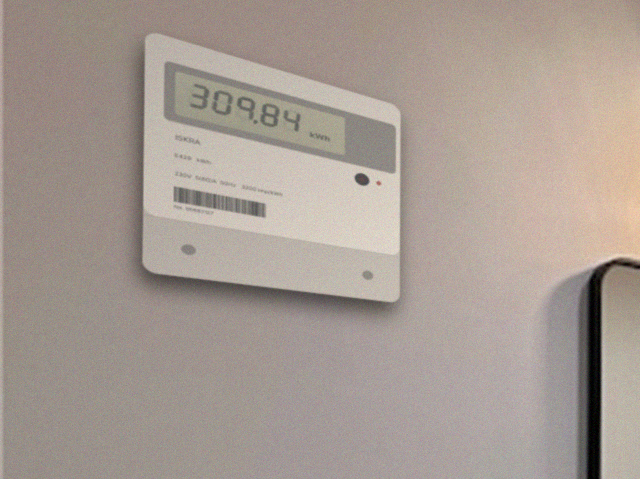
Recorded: 309.84 kWh
